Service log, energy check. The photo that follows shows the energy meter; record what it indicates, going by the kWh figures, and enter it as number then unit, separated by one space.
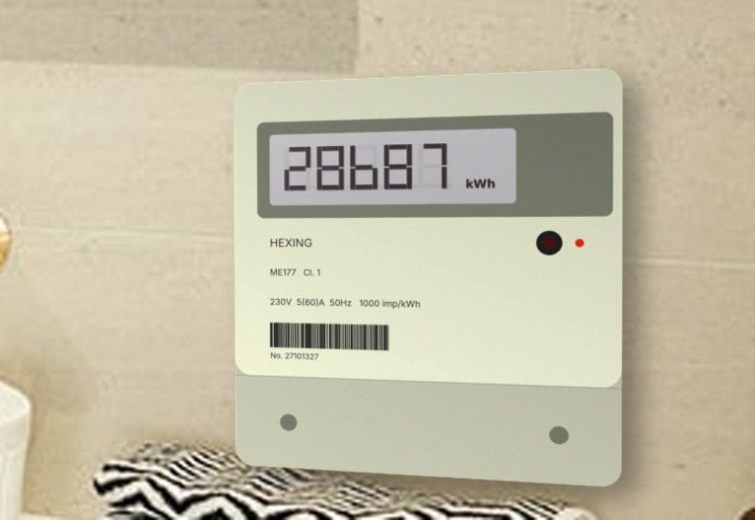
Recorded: 28687 kWh
